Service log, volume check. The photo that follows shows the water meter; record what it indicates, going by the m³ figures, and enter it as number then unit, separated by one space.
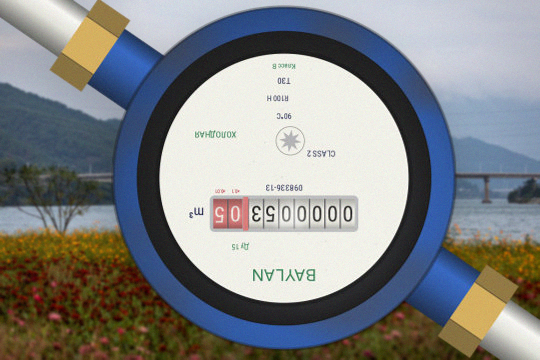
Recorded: 53.05 m³
